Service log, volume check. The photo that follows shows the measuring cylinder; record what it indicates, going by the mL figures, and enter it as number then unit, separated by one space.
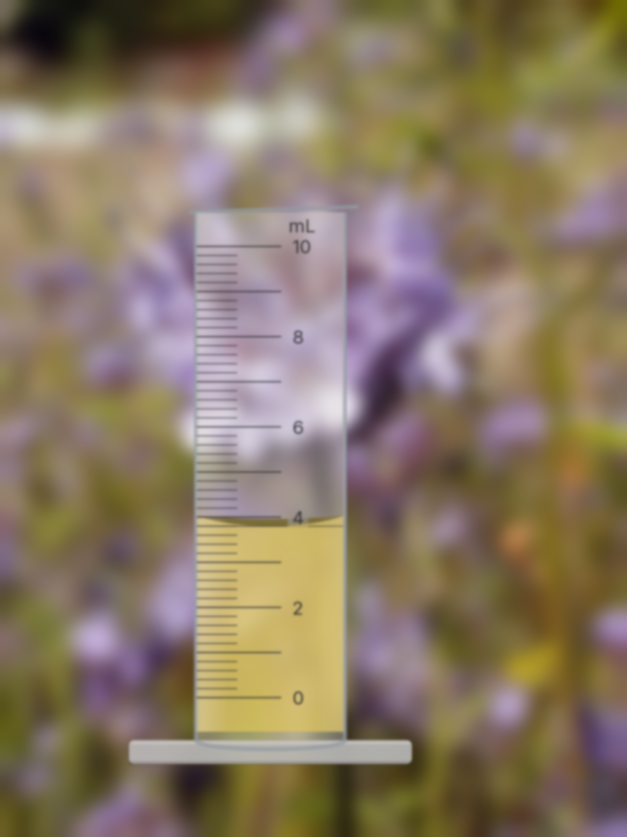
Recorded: 3.8 mL
